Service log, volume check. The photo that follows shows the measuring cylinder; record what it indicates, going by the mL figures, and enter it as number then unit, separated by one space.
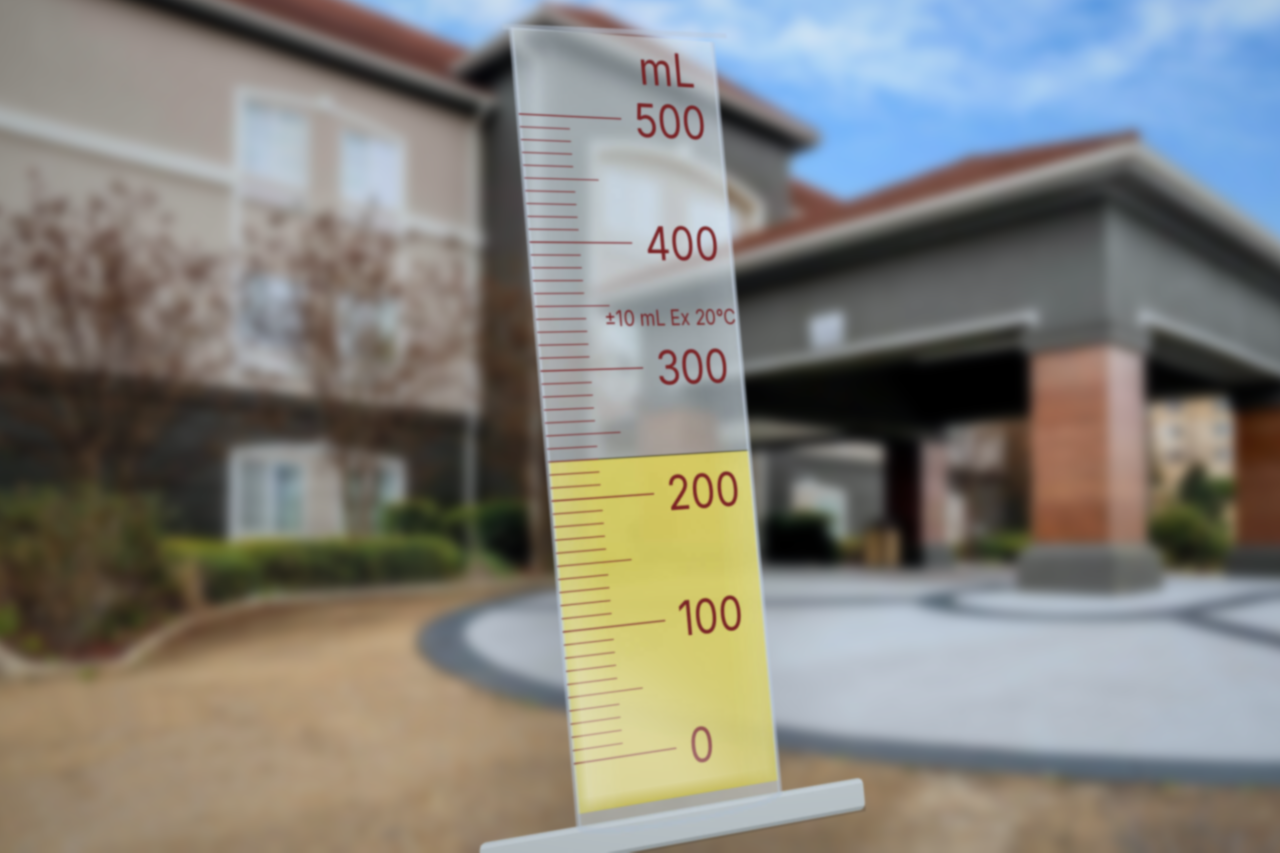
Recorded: 230 mL
